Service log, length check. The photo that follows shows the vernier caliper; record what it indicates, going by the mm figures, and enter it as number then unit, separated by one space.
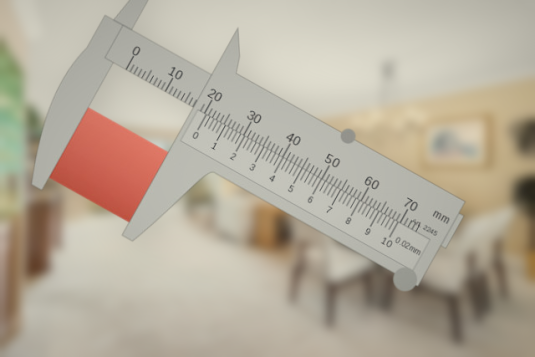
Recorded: 20.5 mm
